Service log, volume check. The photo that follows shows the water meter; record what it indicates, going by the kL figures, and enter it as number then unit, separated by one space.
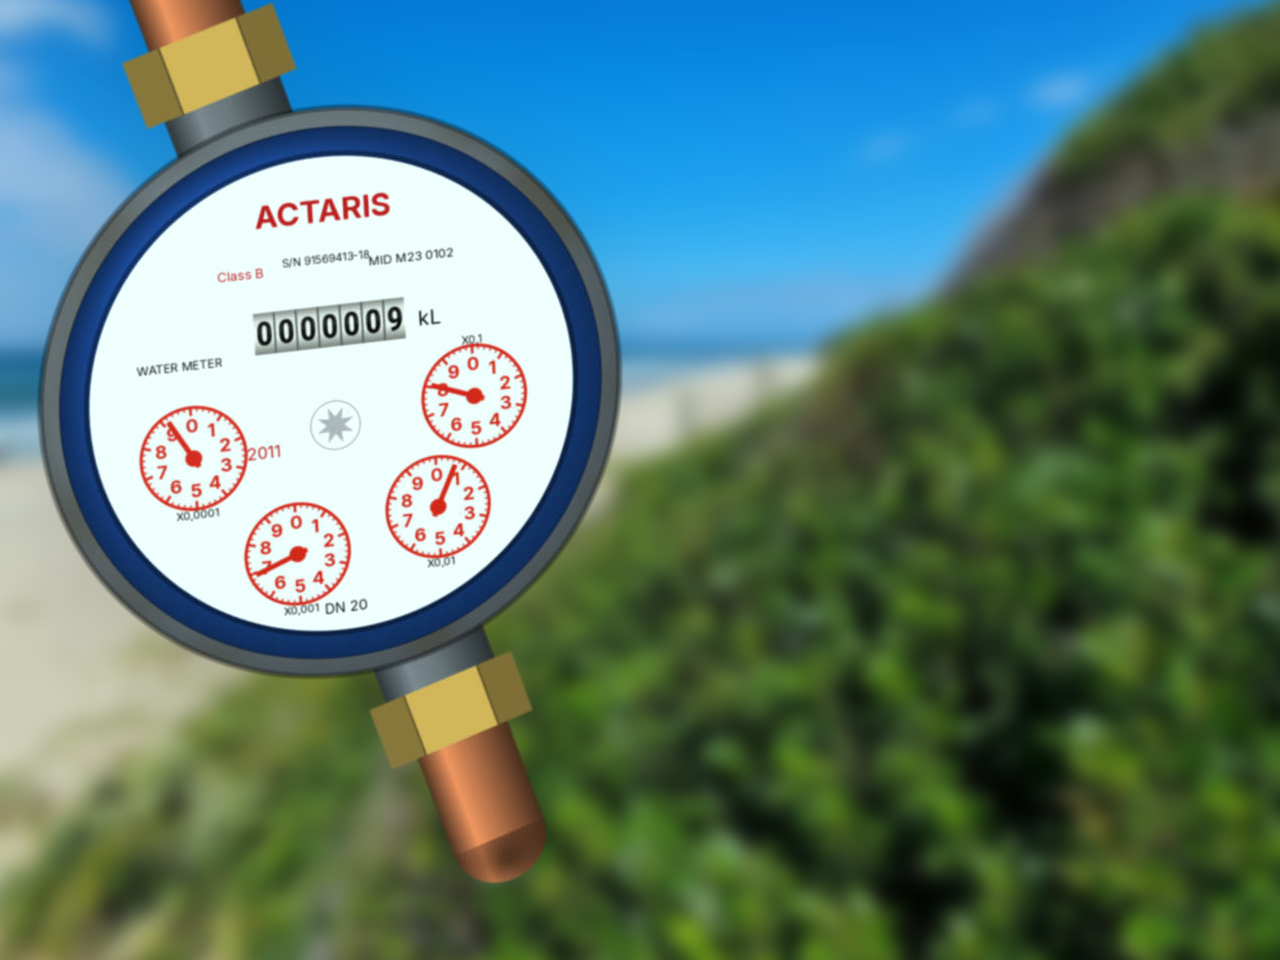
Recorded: 9.8069 kL
